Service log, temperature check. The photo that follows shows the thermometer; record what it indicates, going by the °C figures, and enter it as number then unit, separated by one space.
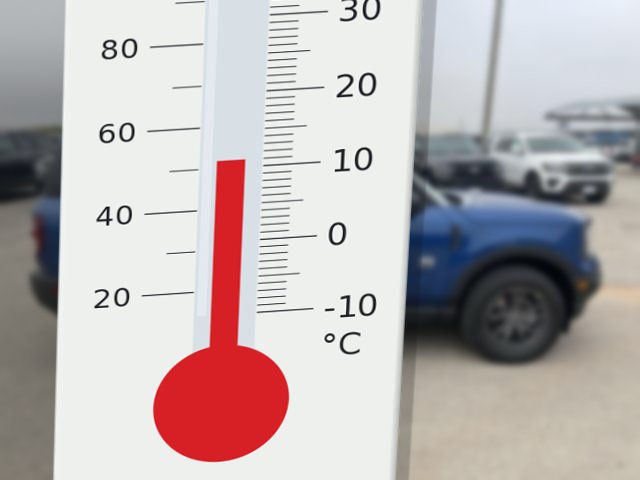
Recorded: 11 °C
